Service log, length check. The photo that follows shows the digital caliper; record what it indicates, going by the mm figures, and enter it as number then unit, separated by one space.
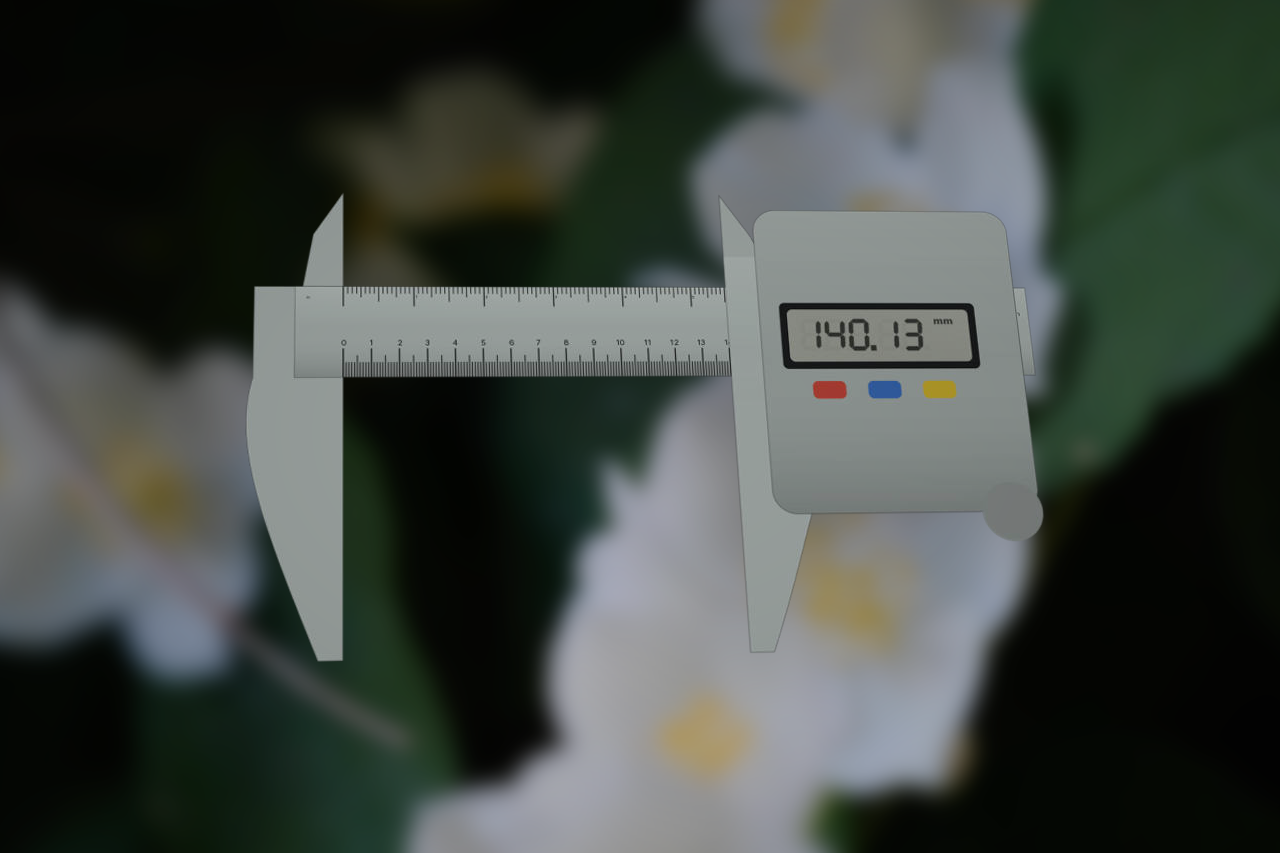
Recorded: 140.13 mm
